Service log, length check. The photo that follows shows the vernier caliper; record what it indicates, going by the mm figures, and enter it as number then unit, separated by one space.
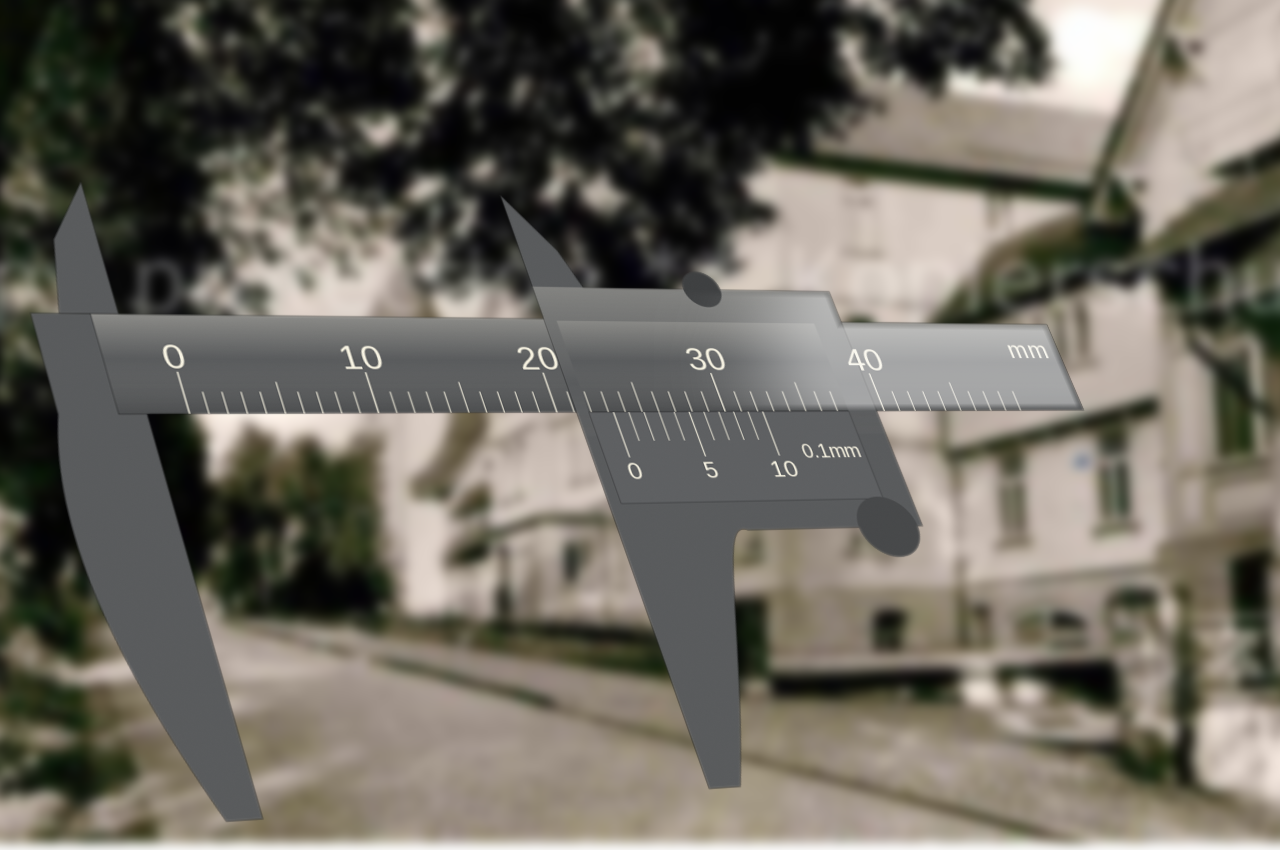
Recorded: 23.3 mm
